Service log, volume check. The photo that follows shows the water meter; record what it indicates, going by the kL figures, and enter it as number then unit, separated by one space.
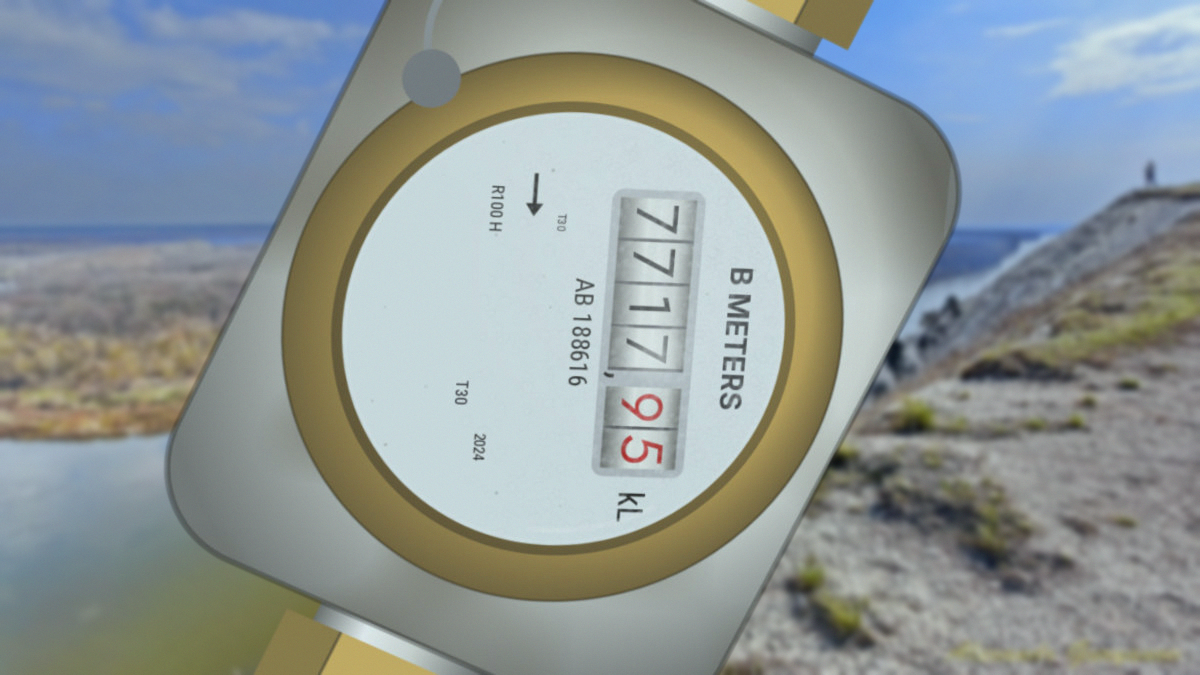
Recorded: 7717.95 kL
